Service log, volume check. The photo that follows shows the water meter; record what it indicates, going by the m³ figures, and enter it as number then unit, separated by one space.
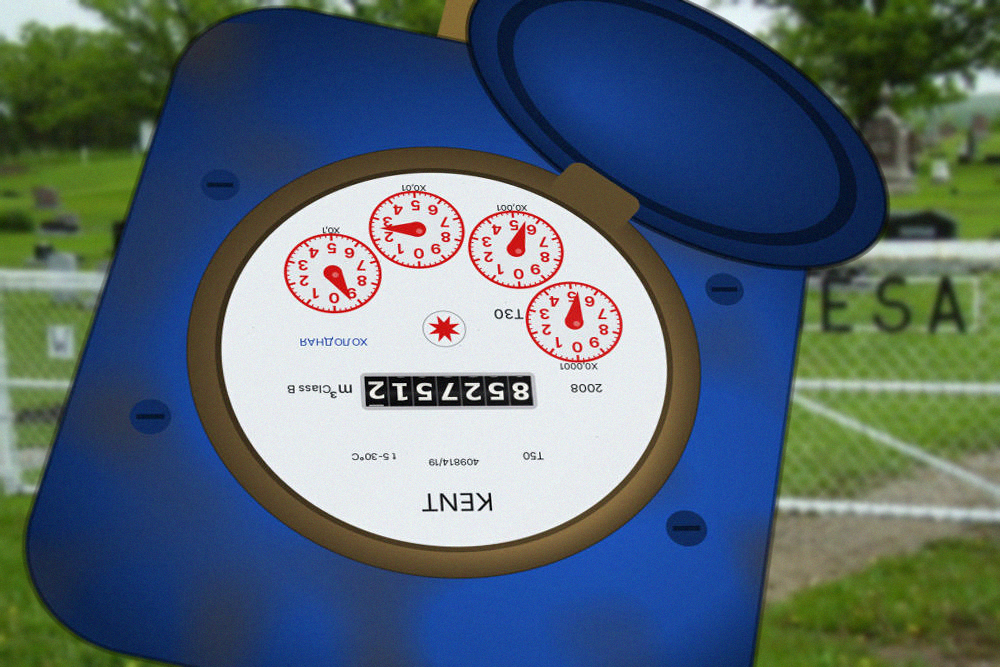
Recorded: 8527511.9255 m³
